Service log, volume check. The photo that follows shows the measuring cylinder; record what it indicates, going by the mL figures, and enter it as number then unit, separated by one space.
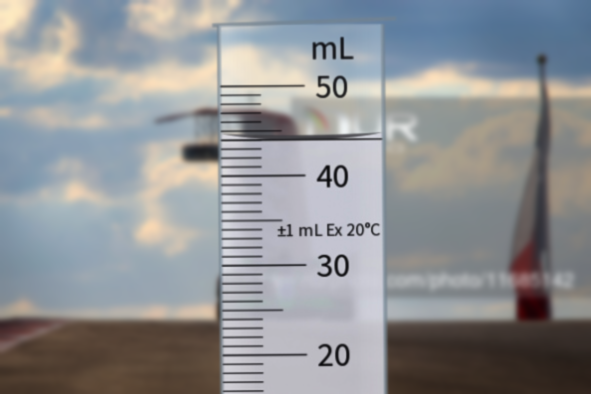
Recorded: 44 mL
